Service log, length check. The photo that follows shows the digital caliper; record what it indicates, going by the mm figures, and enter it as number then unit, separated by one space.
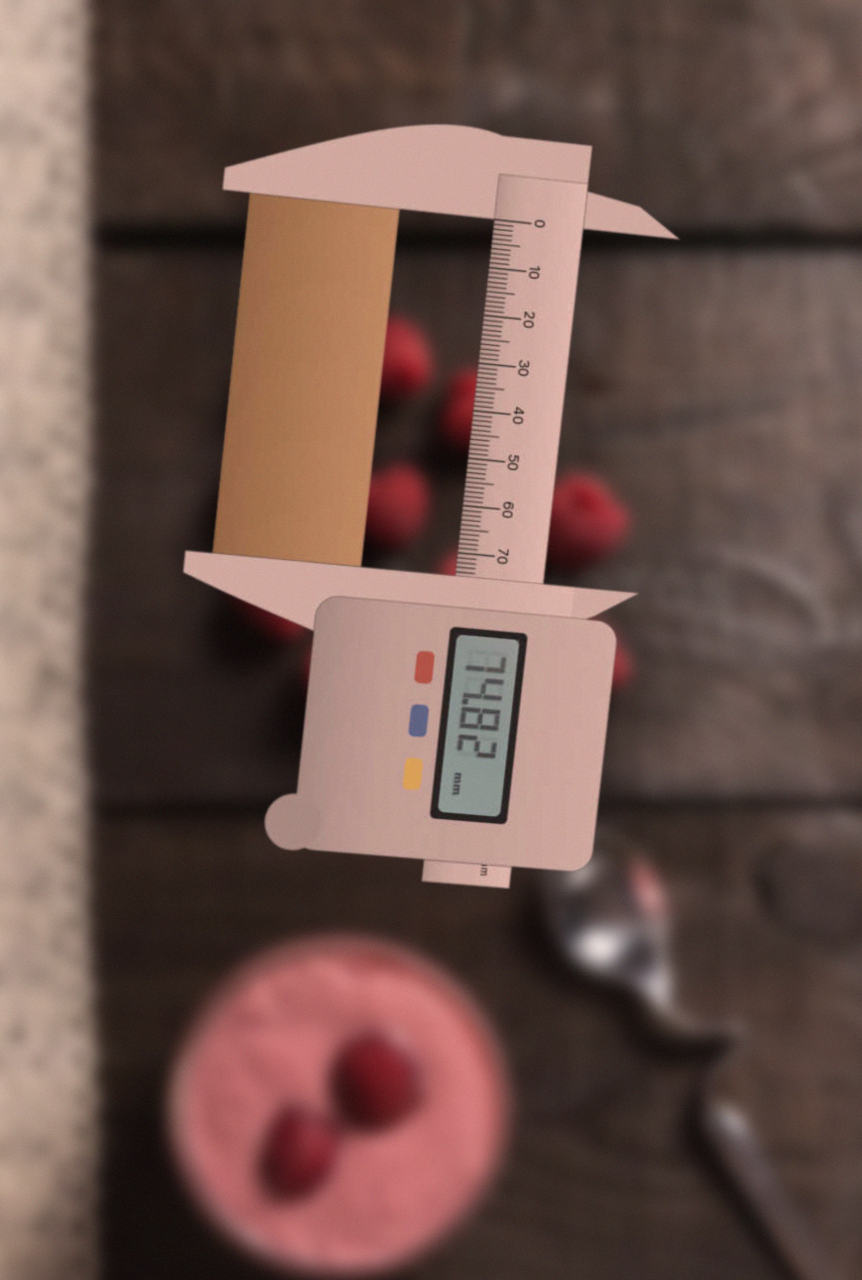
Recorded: 74.82 mm
